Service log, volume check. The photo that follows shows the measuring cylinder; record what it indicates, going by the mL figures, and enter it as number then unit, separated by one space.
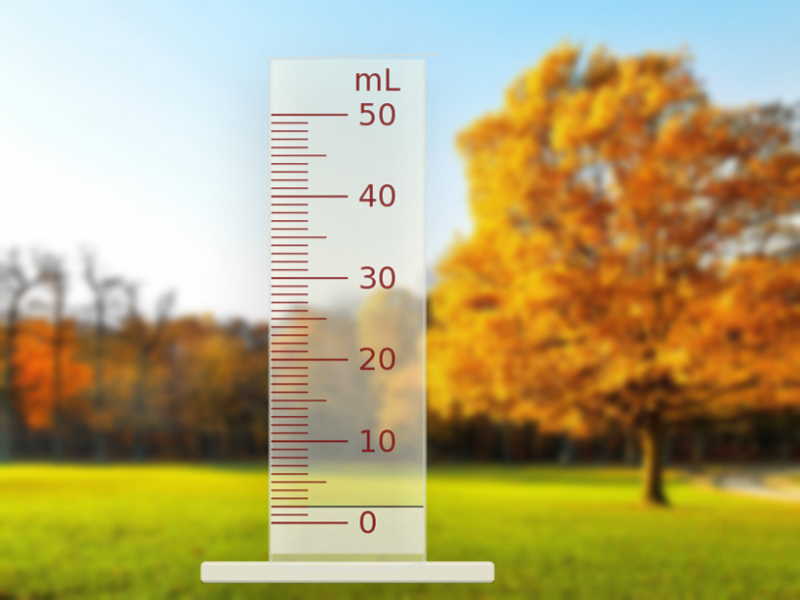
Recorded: 2 mL
